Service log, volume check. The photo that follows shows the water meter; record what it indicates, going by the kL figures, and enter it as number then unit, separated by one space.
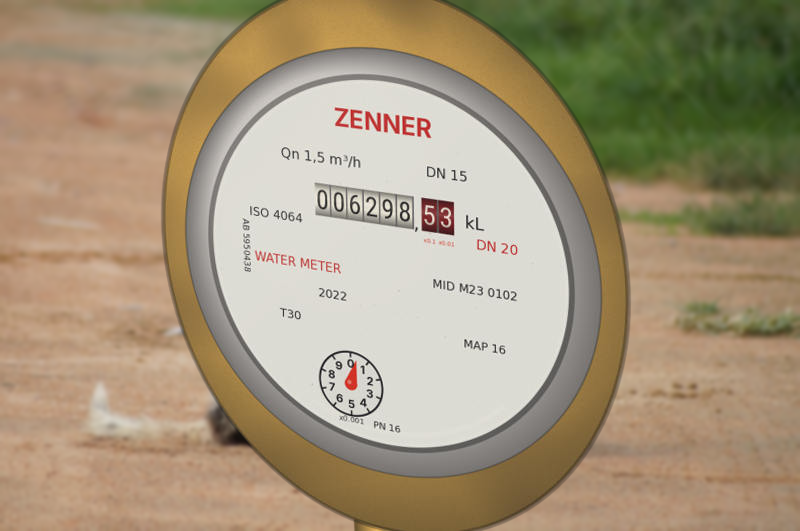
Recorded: 6298.530 kL
